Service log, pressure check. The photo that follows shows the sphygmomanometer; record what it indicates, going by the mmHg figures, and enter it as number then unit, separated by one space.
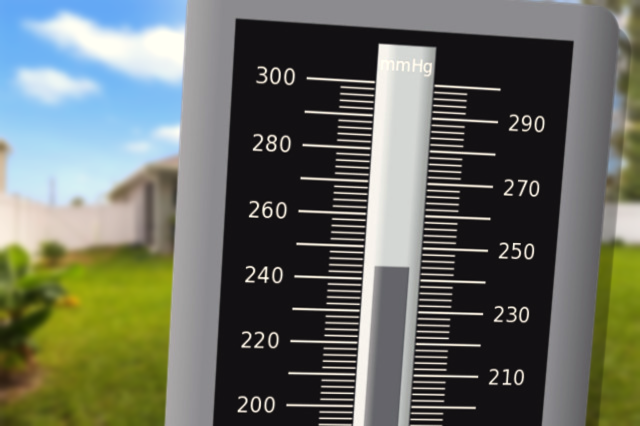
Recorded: 244 mmHg
